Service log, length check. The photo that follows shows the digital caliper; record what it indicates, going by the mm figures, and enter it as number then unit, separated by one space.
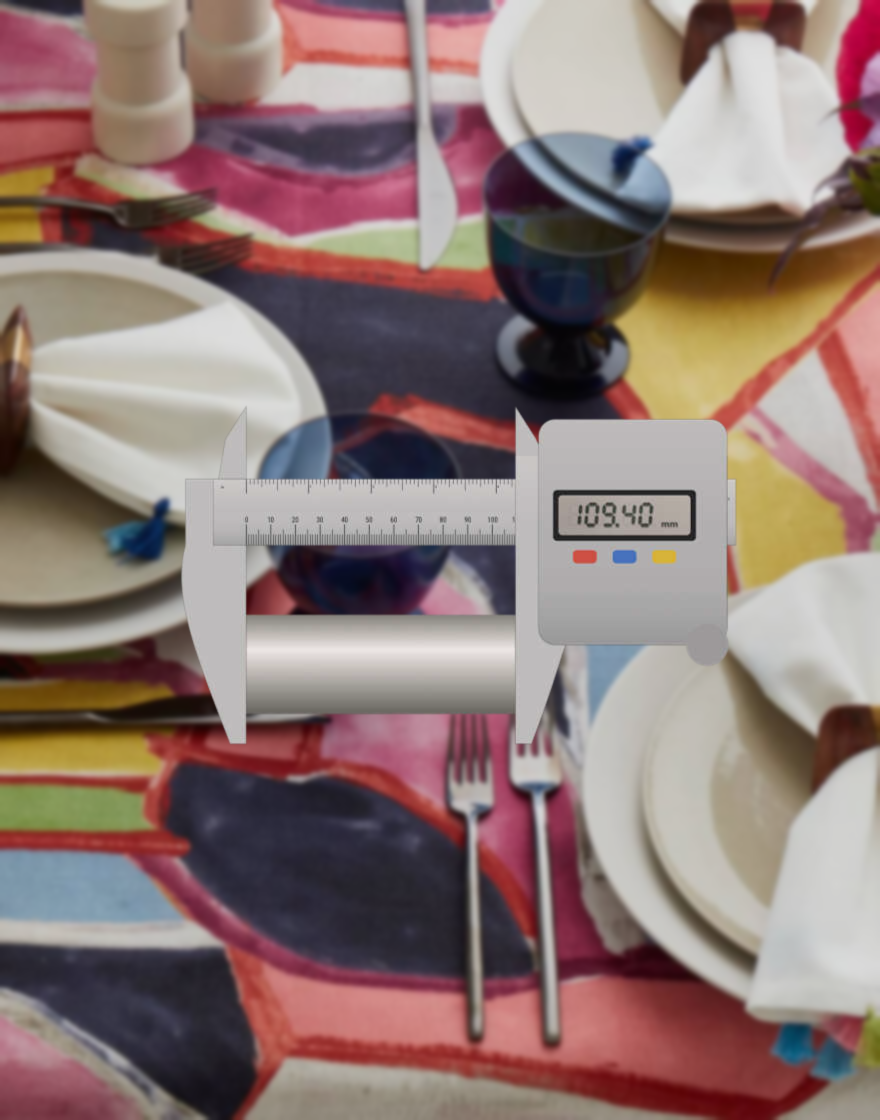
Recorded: 109.40 mm
